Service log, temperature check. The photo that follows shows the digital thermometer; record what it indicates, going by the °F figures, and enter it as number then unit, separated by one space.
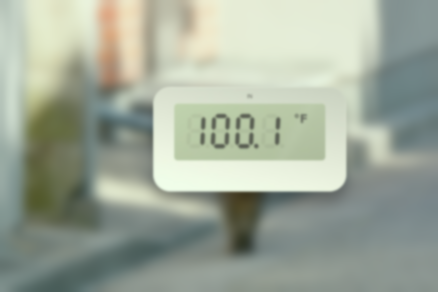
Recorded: 100.1 °F
